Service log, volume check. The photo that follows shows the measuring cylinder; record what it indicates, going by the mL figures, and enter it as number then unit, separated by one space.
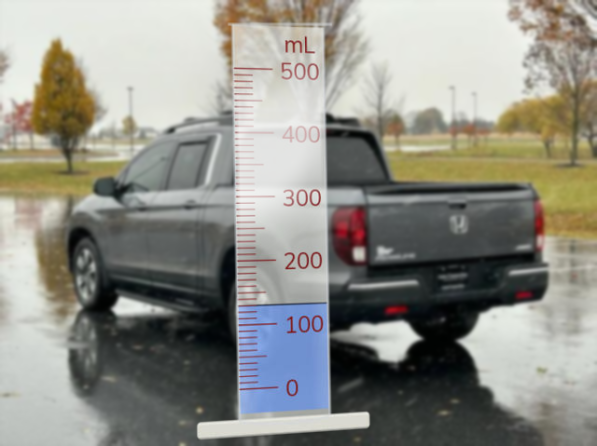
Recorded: 130 mL
